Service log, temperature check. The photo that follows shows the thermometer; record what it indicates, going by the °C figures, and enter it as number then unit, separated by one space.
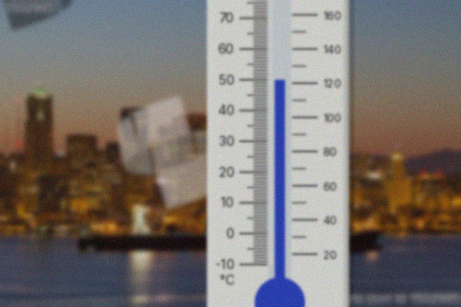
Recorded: 50 °C
